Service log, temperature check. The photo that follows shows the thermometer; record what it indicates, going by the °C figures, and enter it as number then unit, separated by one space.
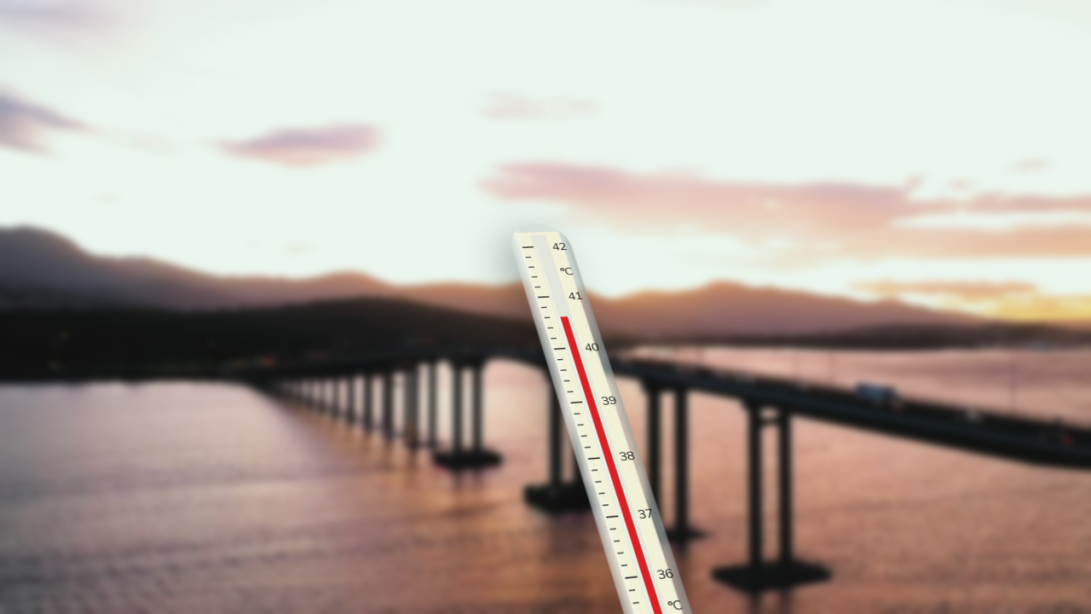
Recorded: 40.6 °C
